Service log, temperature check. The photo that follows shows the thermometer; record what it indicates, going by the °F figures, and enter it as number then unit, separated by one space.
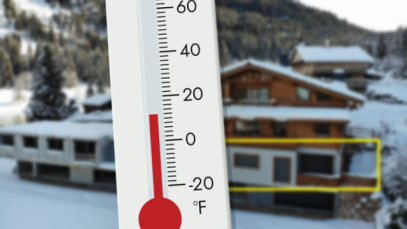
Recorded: 12 °F
